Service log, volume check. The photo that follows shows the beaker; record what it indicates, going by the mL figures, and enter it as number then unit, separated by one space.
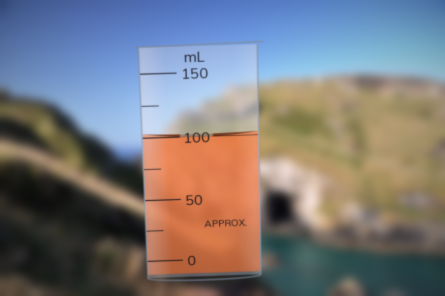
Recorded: 100 mL
